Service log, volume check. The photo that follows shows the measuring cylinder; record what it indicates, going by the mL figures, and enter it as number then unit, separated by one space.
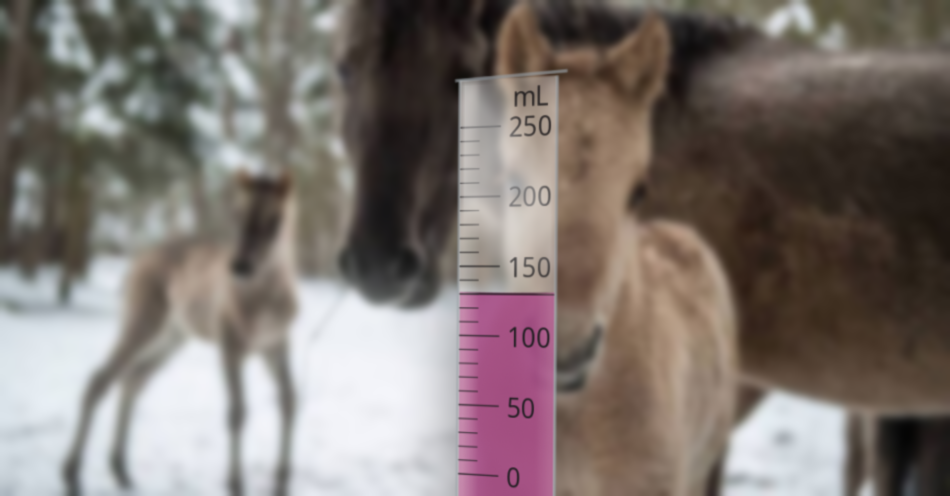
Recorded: 130 mL
